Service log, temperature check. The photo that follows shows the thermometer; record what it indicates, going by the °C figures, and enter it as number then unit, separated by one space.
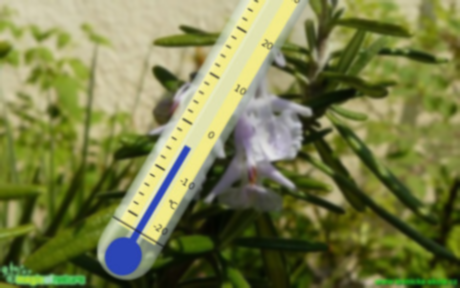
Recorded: -4 °C
